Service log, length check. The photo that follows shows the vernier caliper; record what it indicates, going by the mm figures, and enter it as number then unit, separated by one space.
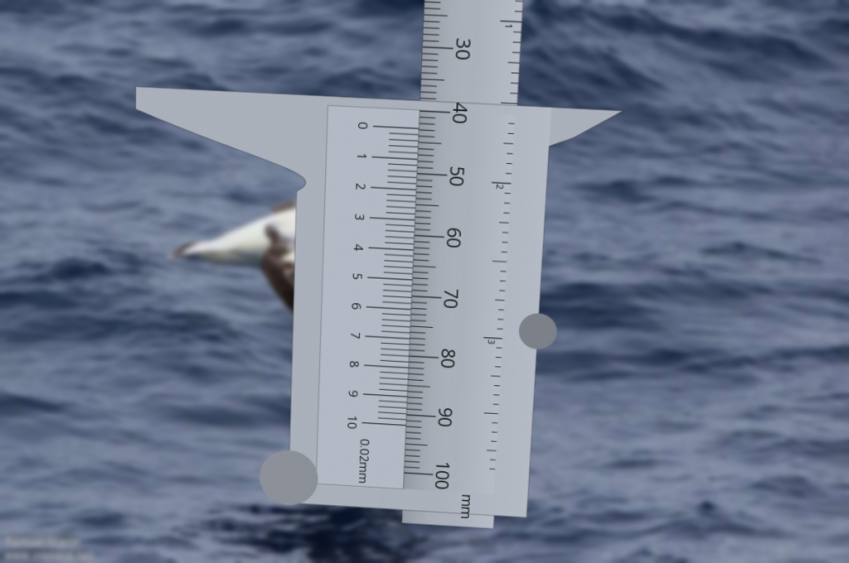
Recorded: 42.8 mm
